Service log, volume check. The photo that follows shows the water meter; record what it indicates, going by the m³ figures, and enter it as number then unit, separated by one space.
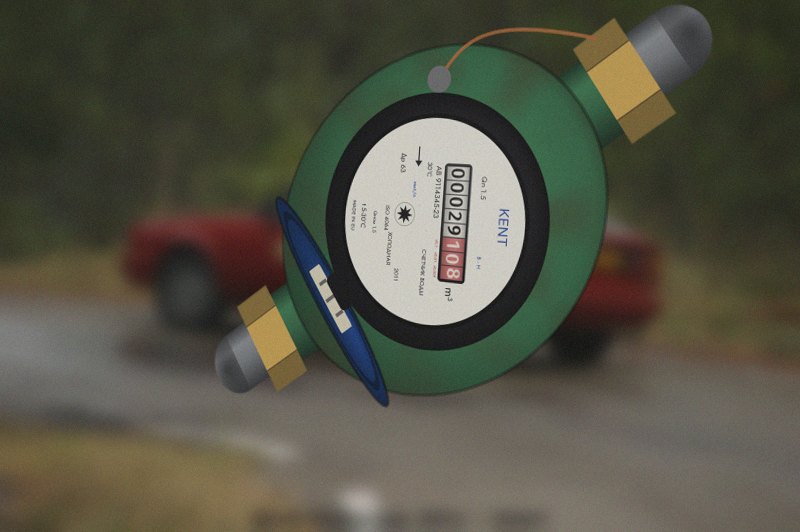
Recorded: 29.108 m³
